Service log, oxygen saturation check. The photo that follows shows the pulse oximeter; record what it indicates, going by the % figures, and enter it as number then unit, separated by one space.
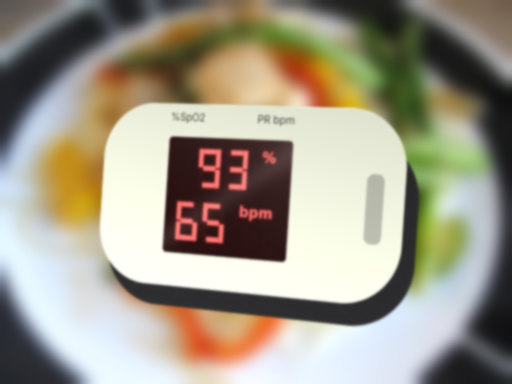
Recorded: 93 %
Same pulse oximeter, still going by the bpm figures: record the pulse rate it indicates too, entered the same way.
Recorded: 65 bpm
